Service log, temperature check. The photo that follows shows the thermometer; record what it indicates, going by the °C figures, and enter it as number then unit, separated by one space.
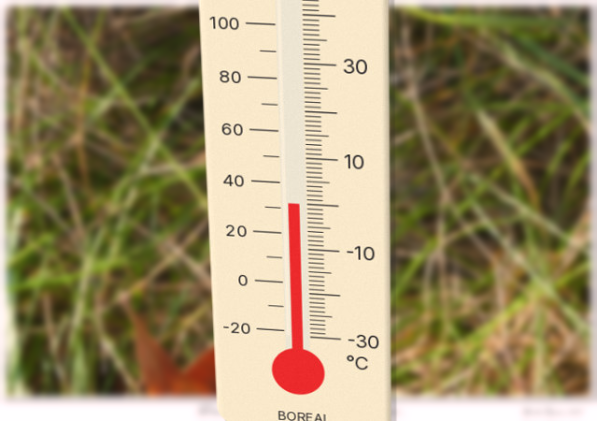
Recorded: 0 °C
